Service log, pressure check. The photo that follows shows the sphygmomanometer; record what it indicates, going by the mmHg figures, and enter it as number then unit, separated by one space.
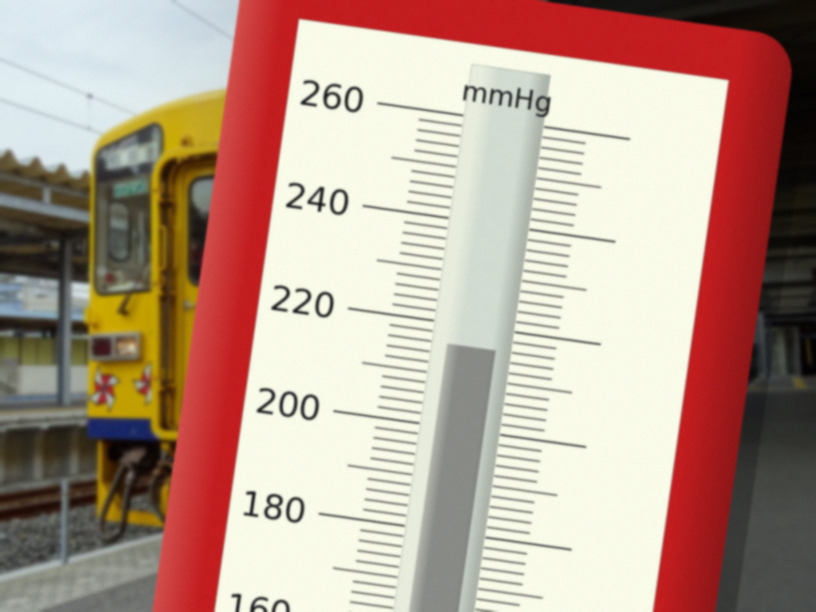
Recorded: 216 mmHg
